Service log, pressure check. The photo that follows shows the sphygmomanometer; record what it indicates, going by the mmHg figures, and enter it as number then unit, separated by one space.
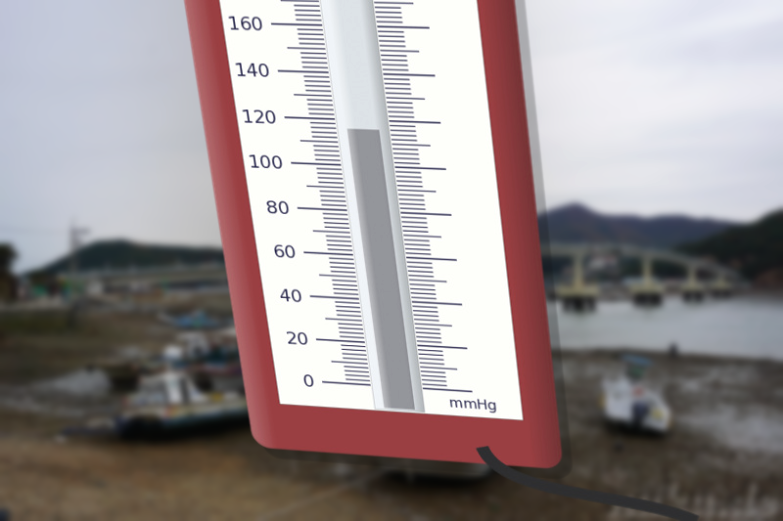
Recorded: 116 mmHg
